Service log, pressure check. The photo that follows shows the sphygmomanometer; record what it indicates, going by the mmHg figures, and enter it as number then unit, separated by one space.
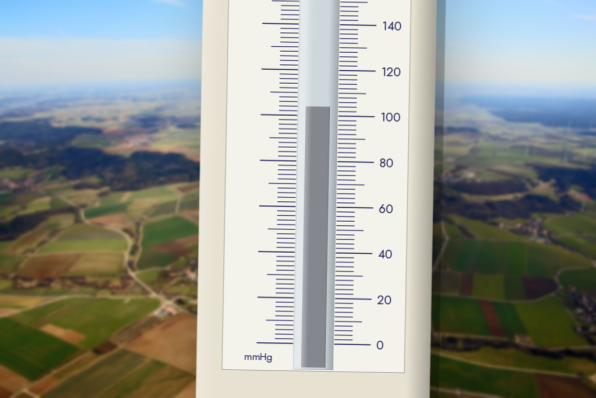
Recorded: 104 mmHg
